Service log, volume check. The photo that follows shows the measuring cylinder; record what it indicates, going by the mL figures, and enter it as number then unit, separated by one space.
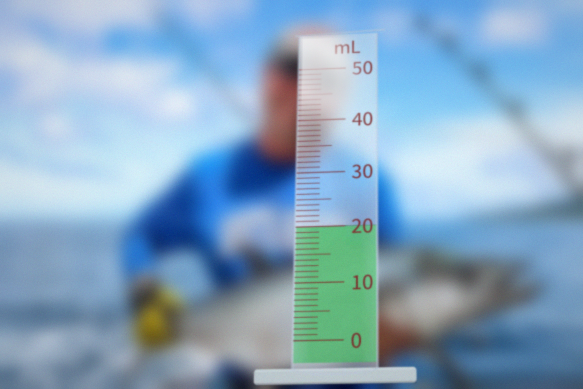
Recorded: 20 mL
